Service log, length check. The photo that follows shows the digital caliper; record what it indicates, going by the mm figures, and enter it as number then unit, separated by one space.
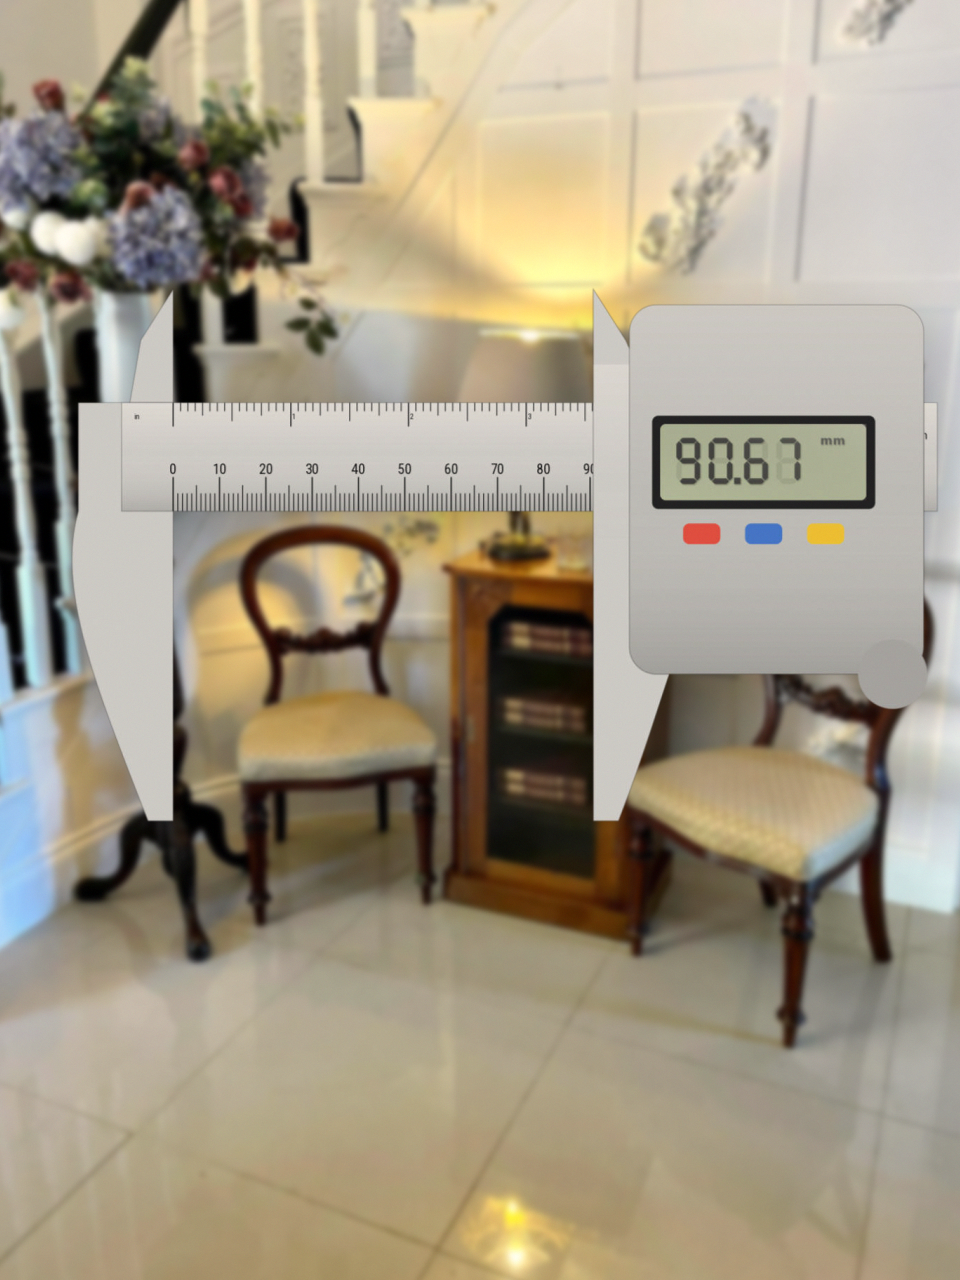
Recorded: 90.67 mm
